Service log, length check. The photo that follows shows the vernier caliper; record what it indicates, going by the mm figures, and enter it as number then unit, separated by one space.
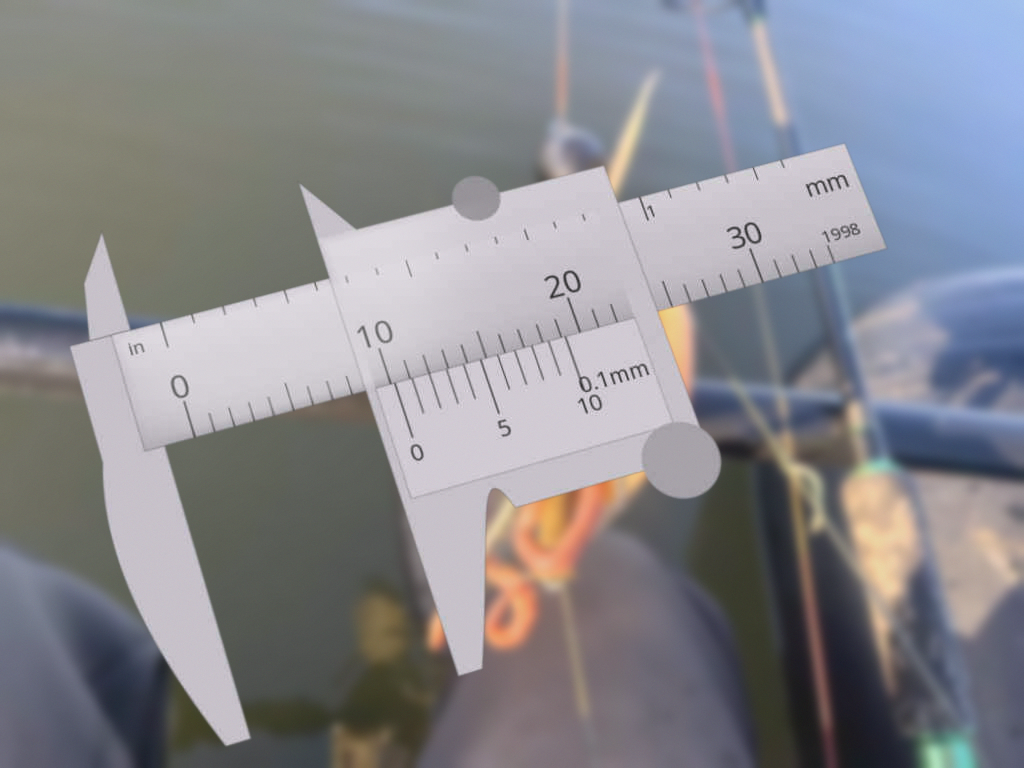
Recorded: 10.2 mm
